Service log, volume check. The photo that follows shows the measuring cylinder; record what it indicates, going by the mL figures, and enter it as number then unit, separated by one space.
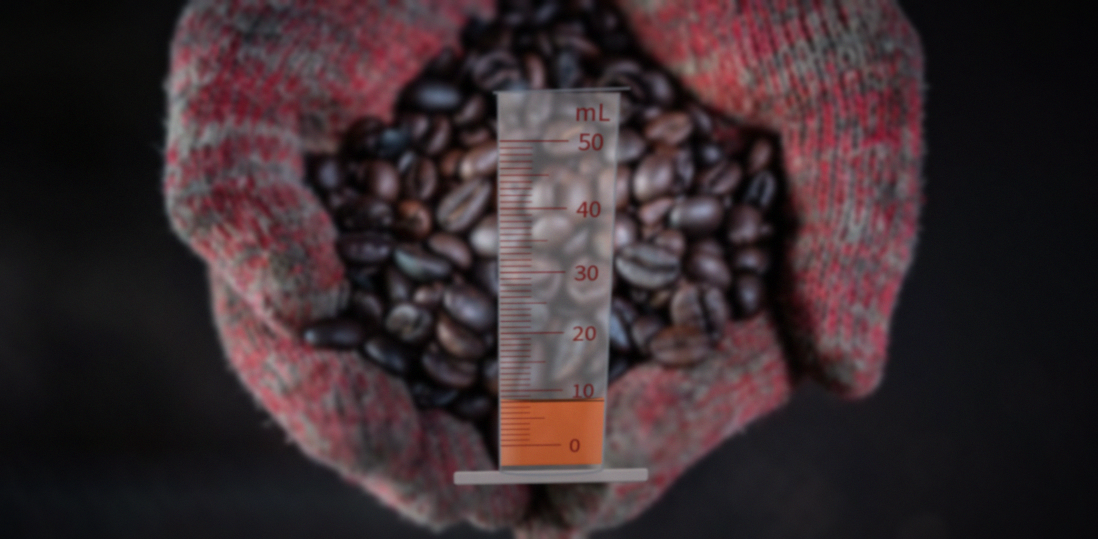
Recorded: 8 mL
